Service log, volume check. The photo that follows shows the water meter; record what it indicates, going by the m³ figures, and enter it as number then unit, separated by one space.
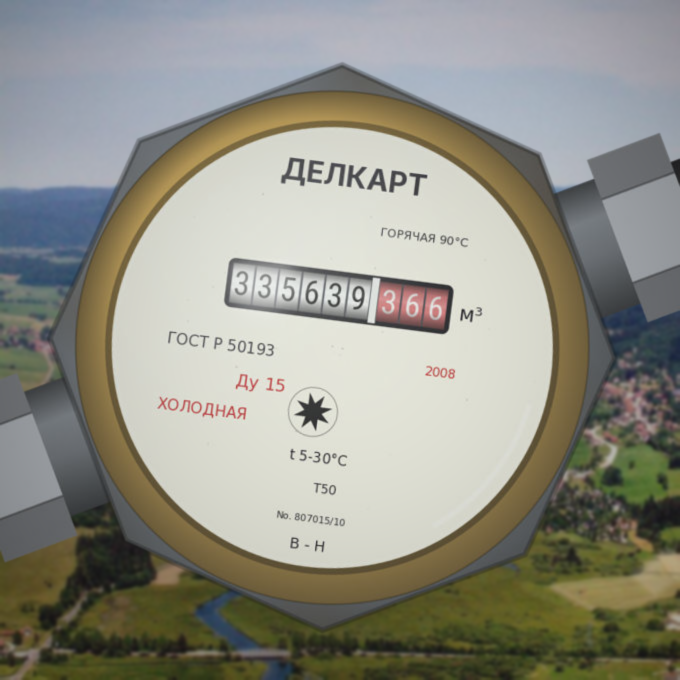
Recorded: 335639.366 m³
